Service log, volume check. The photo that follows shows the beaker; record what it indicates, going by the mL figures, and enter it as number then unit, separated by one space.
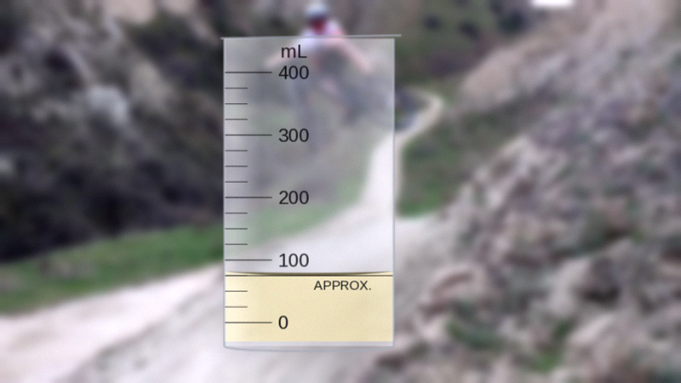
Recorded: 75 mL
